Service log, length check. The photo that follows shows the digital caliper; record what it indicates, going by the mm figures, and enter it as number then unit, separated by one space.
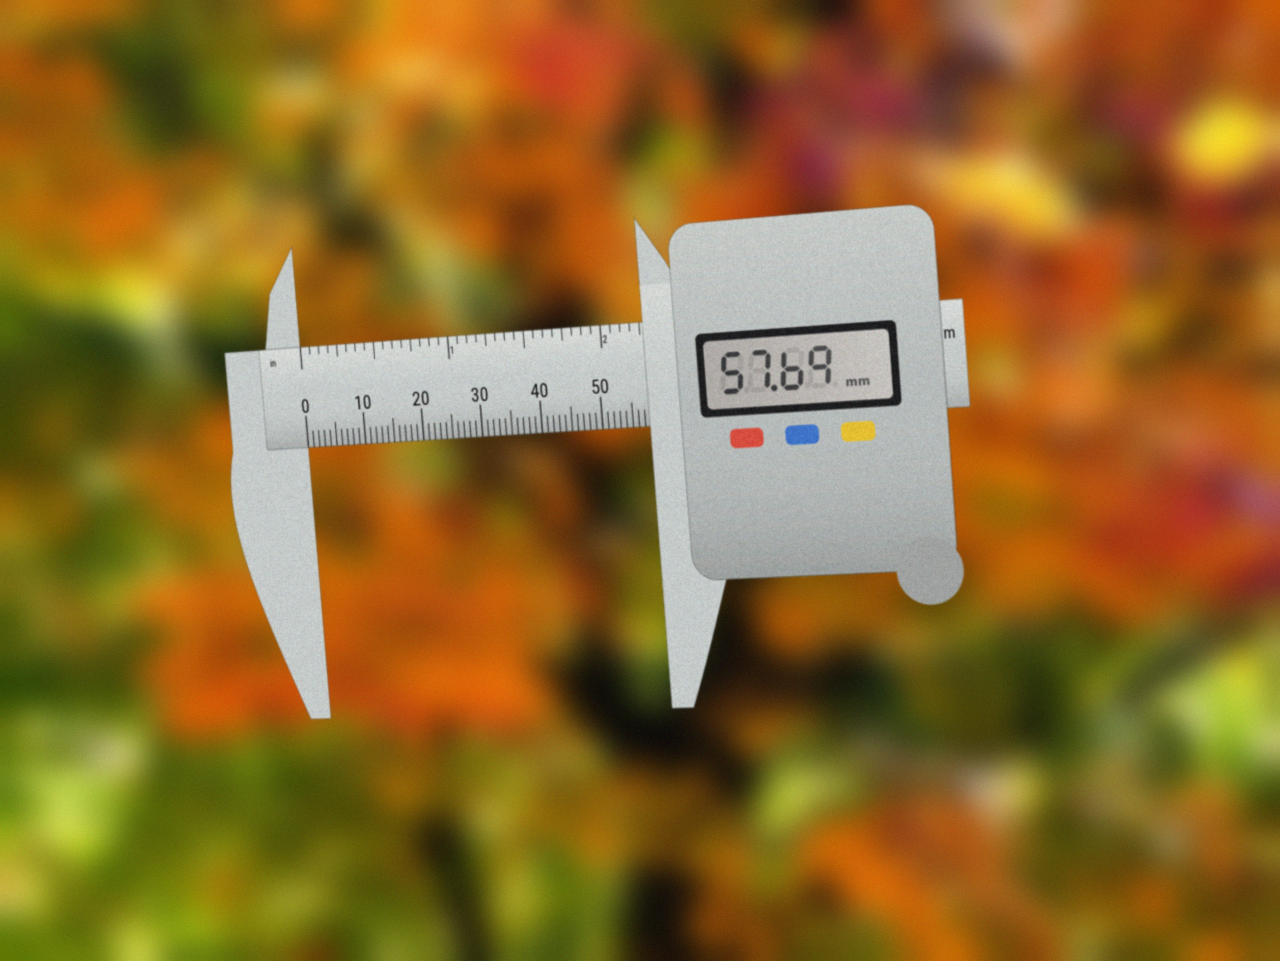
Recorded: 57.69 mm
